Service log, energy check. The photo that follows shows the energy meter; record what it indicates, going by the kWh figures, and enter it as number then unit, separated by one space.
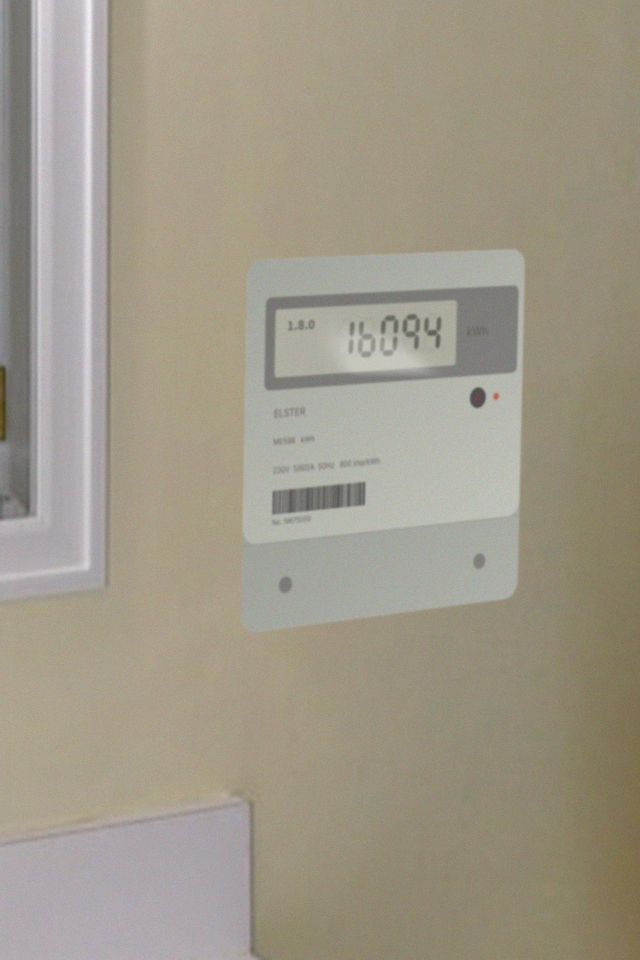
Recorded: 16094 kWh
